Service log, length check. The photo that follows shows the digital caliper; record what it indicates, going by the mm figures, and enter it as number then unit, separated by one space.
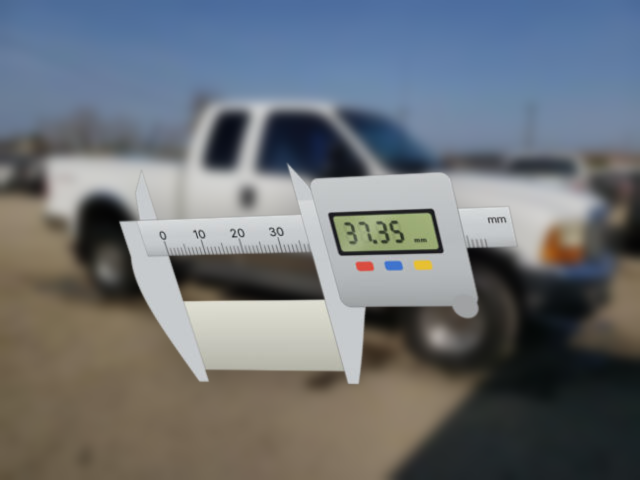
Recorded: 37.35 mm
